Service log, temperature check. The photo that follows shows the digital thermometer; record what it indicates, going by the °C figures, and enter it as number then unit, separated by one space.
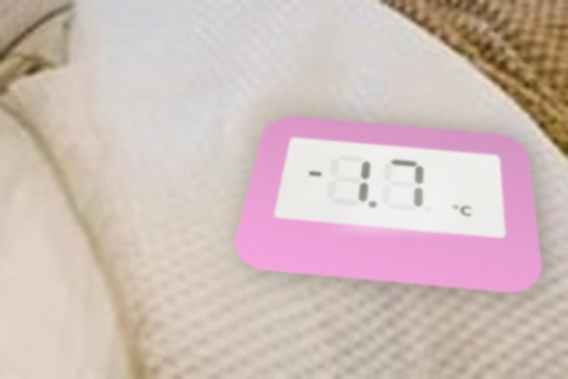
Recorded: -1.7 °C
